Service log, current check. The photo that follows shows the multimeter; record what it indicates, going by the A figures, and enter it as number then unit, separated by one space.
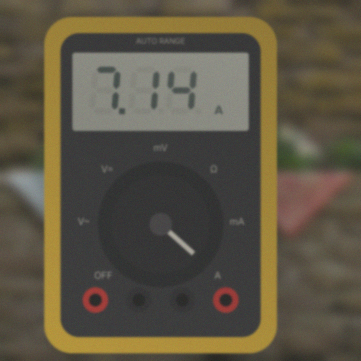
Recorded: 7.14 A
